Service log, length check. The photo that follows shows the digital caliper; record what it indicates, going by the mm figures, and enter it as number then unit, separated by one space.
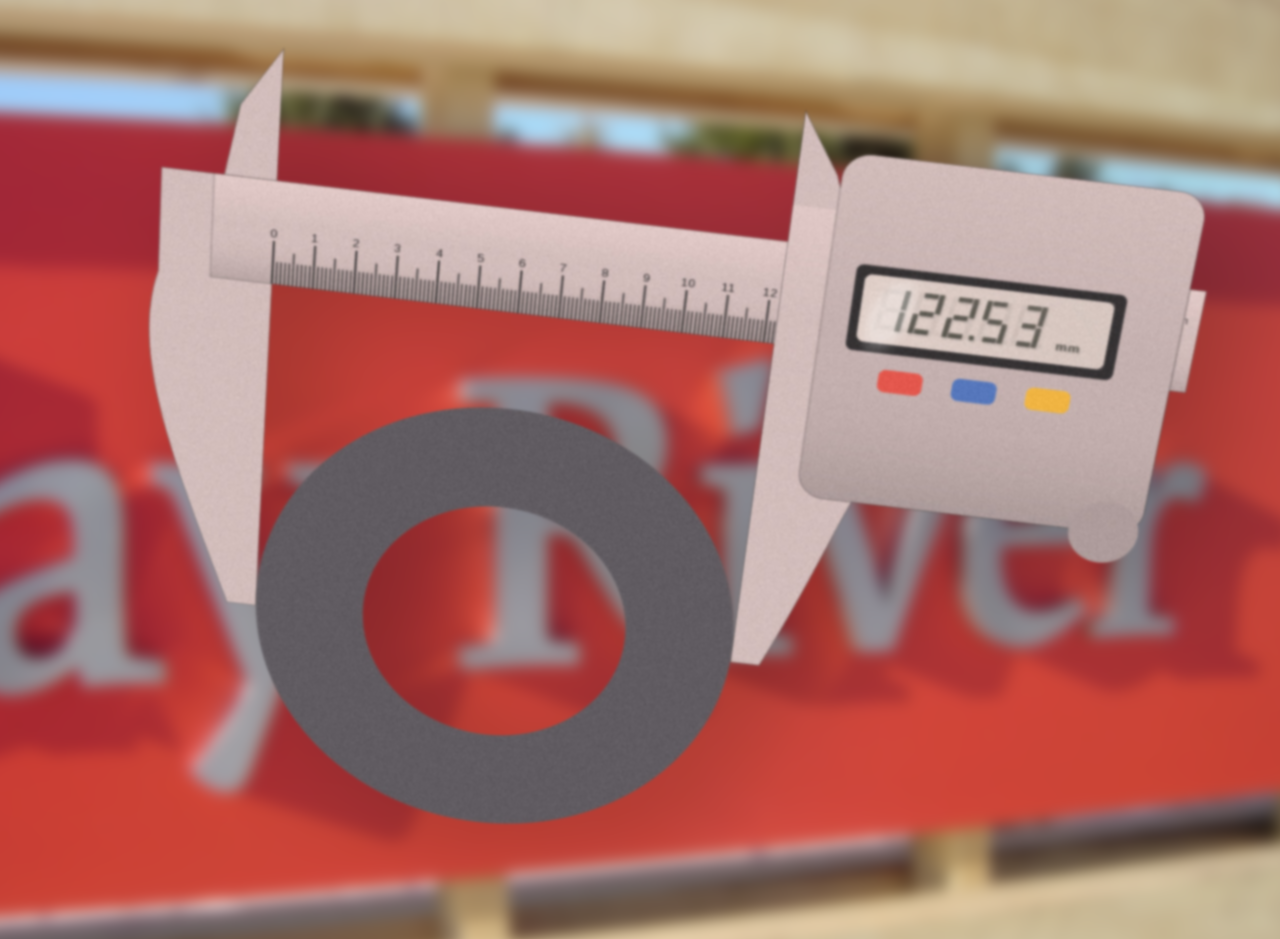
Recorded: 122.53 mm
